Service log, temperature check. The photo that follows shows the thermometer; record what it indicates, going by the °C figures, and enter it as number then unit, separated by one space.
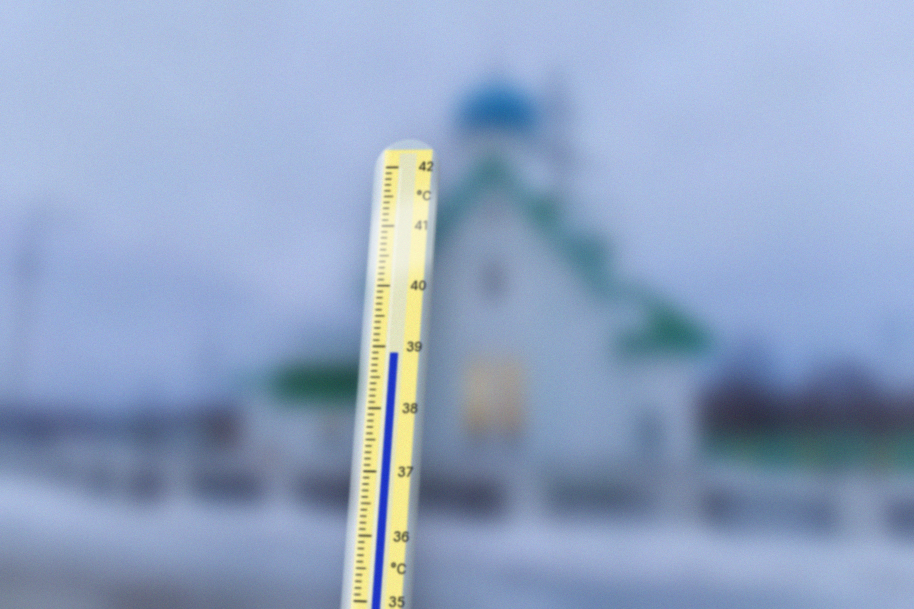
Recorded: 38.9 °C
